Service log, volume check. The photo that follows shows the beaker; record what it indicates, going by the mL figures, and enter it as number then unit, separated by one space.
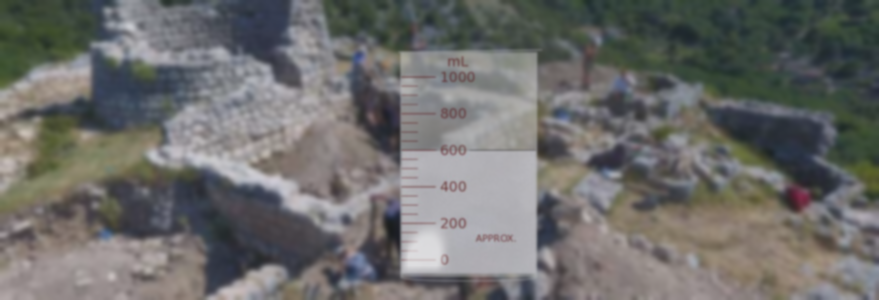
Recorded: 600 mL
